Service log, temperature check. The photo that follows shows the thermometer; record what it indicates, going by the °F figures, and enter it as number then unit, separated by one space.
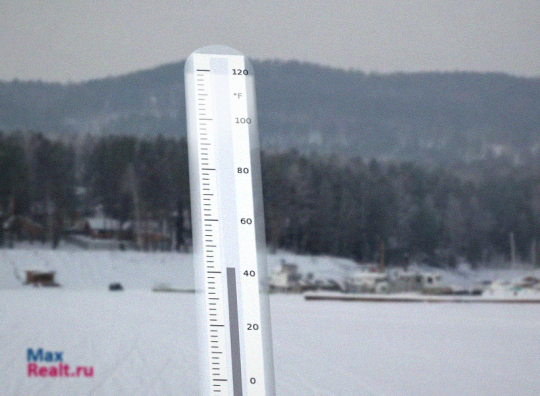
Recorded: 42 °F
